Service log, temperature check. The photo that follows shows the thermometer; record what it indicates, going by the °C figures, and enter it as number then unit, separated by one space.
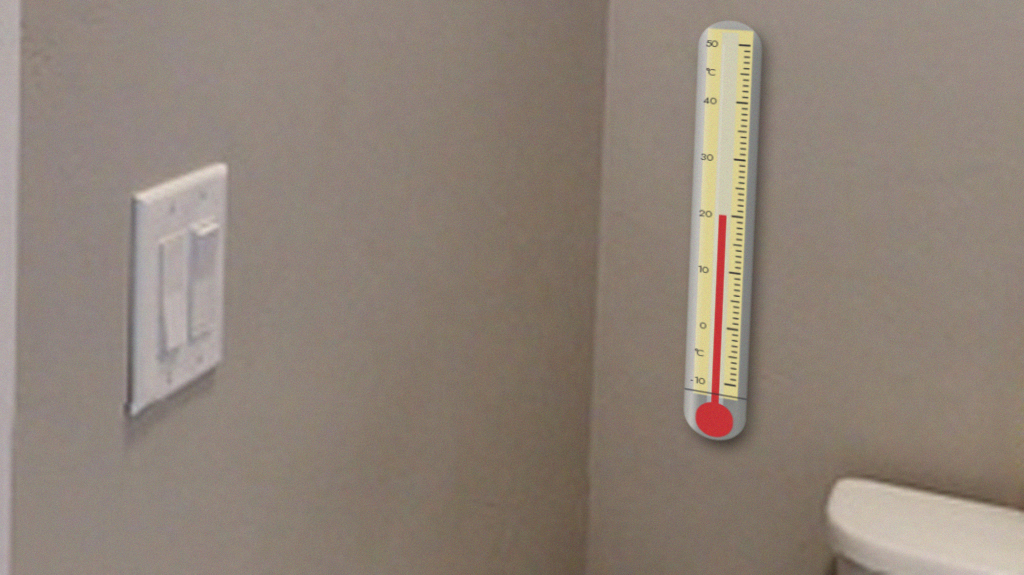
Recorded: 20 °C
